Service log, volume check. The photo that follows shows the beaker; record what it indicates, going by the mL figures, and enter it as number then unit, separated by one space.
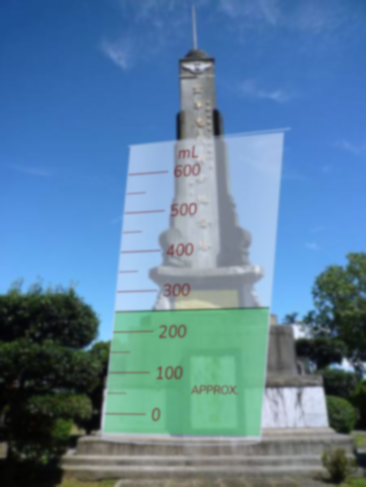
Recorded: 250 mL
